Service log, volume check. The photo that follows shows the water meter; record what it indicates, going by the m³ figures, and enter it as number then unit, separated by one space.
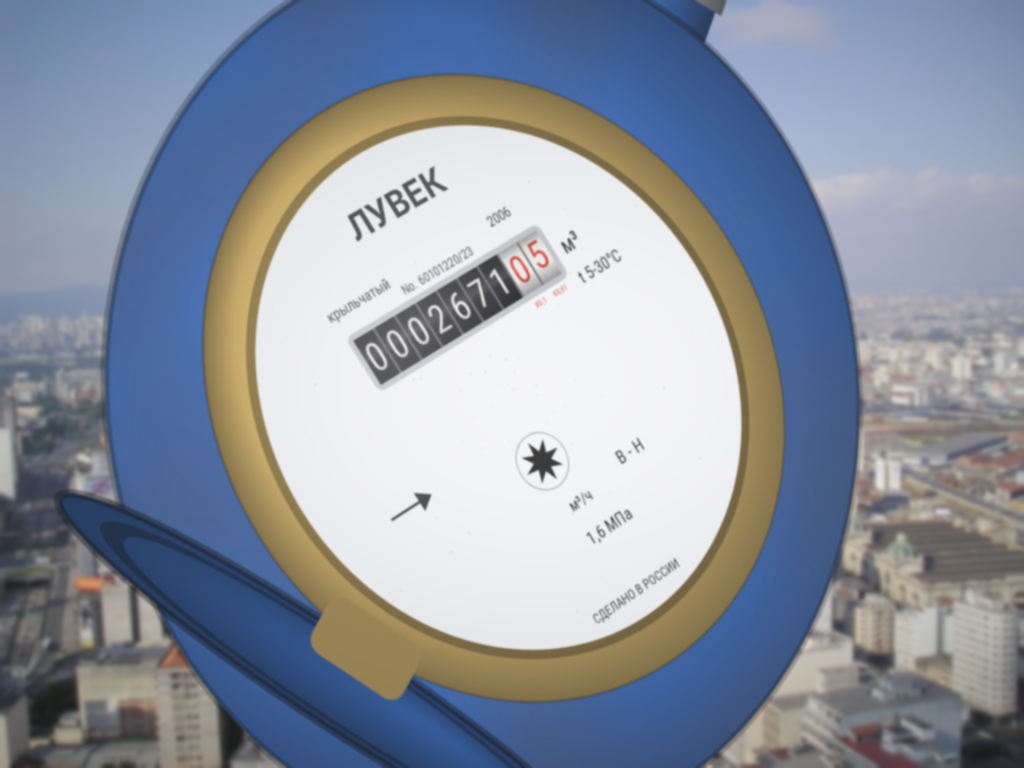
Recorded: 2671.05 m³
